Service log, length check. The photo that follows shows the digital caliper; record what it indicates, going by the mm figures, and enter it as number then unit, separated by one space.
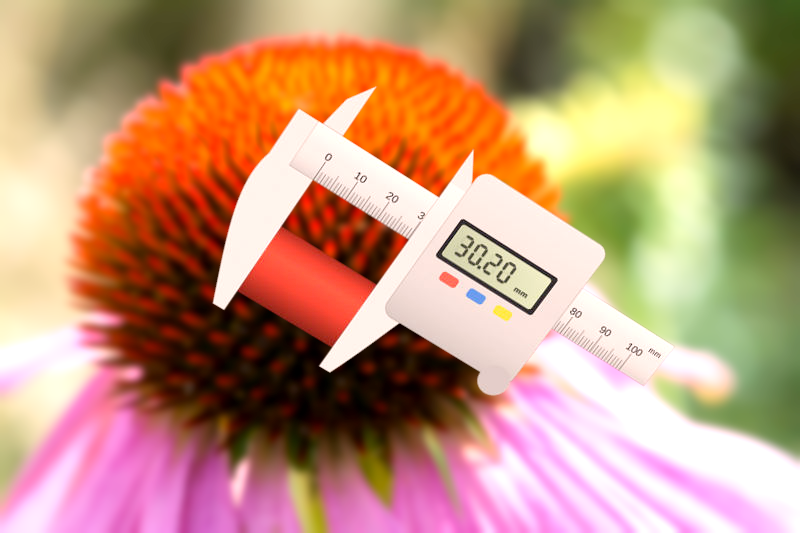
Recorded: 30.20 mm
